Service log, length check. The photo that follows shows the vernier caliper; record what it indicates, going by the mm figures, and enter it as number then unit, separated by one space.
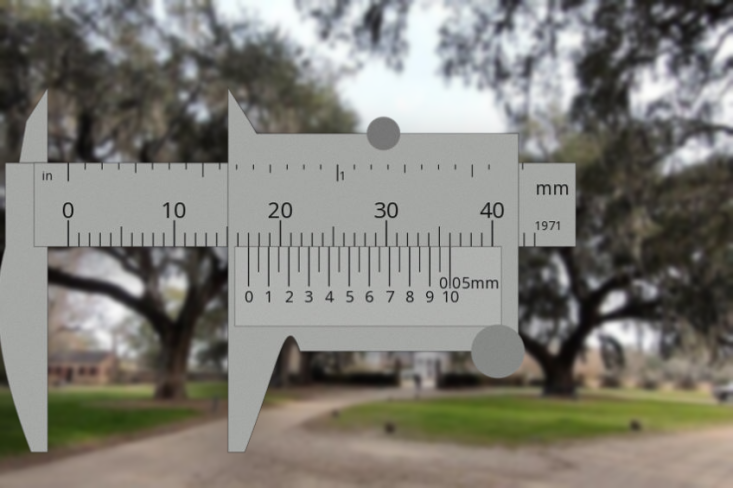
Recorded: 17.0 mm
